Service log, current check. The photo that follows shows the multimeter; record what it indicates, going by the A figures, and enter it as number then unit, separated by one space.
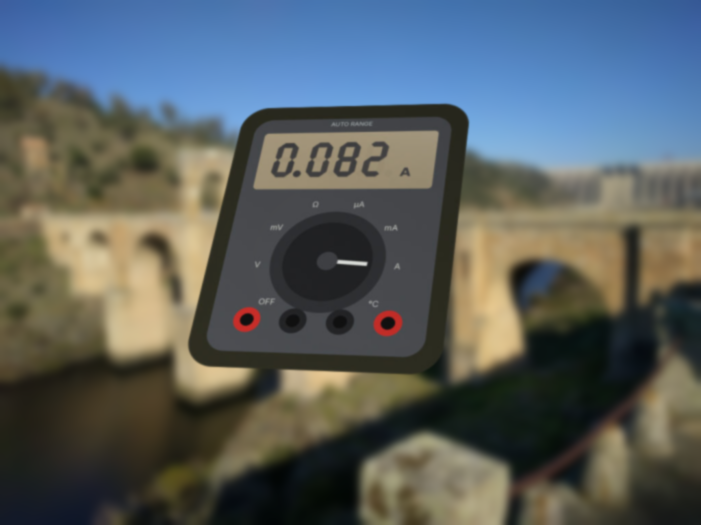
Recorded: 0.082 A
